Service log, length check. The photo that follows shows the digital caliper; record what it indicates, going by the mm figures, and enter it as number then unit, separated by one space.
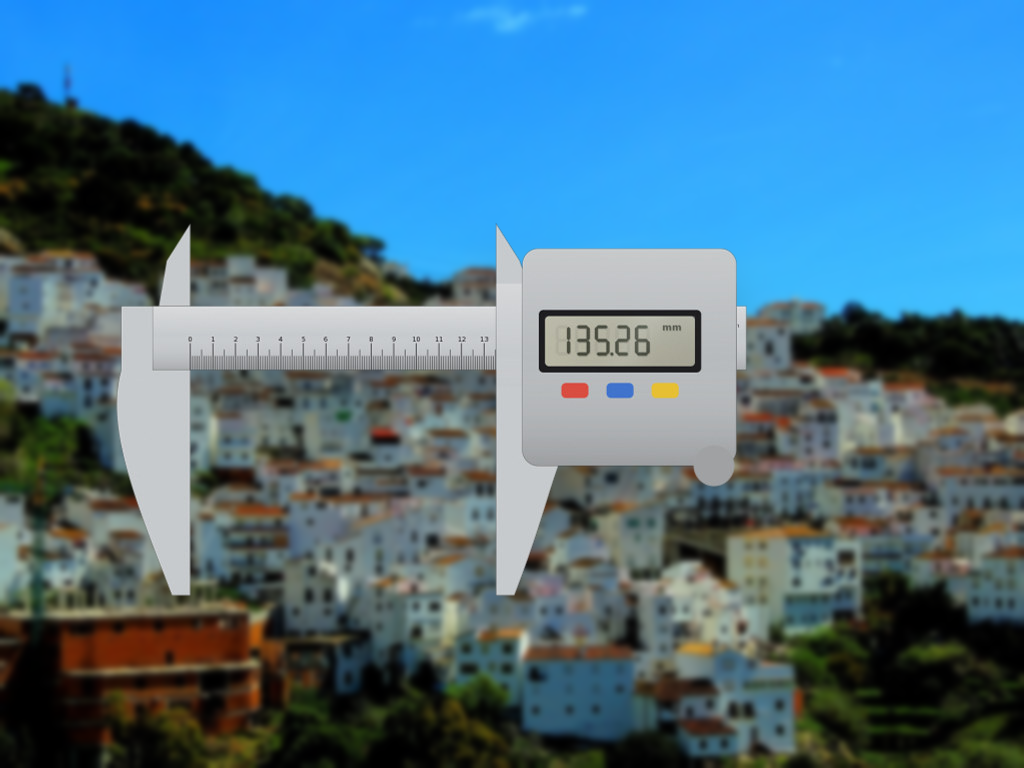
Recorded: 135.26 mm
